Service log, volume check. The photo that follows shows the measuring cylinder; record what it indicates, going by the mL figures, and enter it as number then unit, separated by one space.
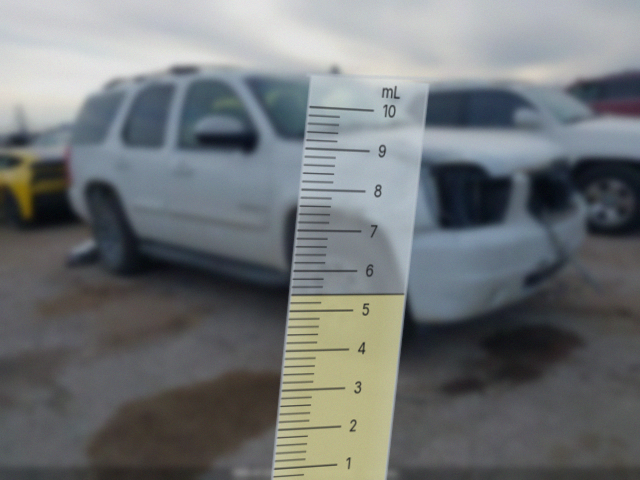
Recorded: 5.4 mL
